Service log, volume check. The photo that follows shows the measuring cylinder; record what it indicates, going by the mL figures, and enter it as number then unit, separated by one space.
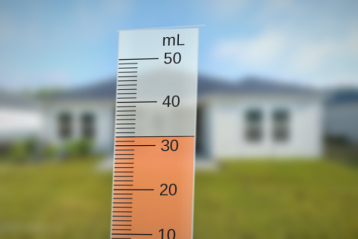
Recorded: 32 mL
